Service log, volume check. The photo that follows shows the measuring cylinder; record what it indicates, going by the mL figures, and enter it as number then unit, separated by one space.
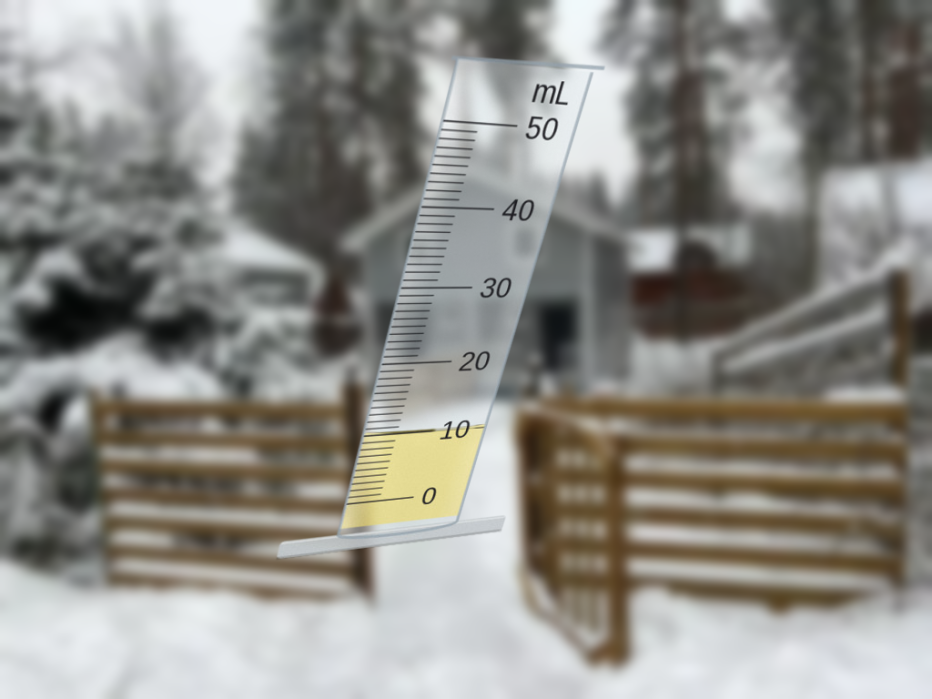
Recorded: 10 mL
